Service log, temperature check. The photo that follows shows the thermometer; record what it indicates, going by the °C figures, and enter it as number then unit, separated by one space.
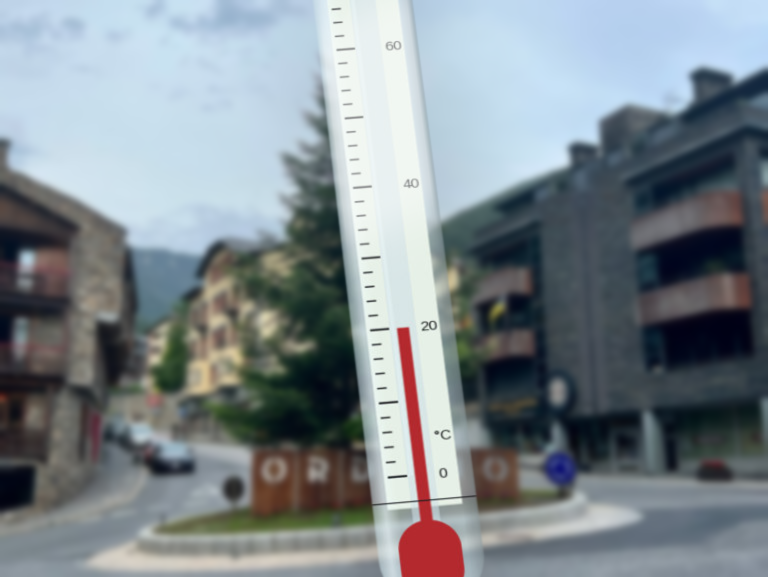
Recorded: 20 °C
